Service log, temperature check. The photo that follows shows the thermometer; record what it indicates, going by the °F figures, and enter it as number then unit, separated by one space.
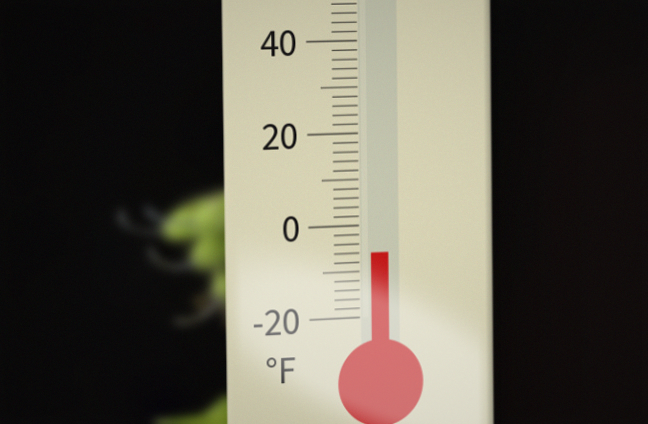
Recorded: -6 °F
